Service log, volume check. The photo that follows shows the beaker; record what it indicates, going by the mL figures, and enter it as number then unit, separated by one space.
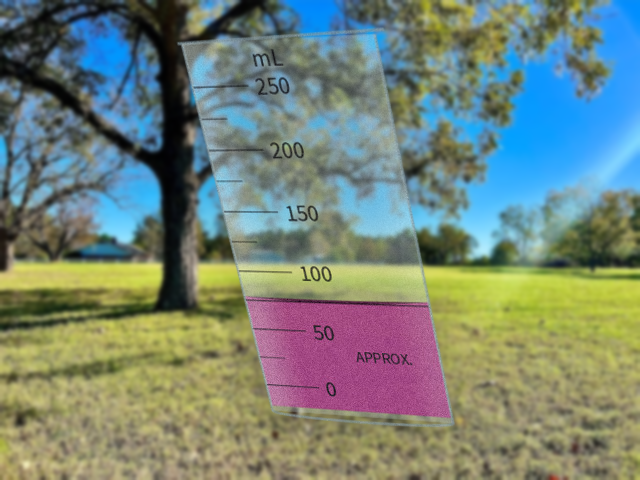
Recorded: 75 mL
